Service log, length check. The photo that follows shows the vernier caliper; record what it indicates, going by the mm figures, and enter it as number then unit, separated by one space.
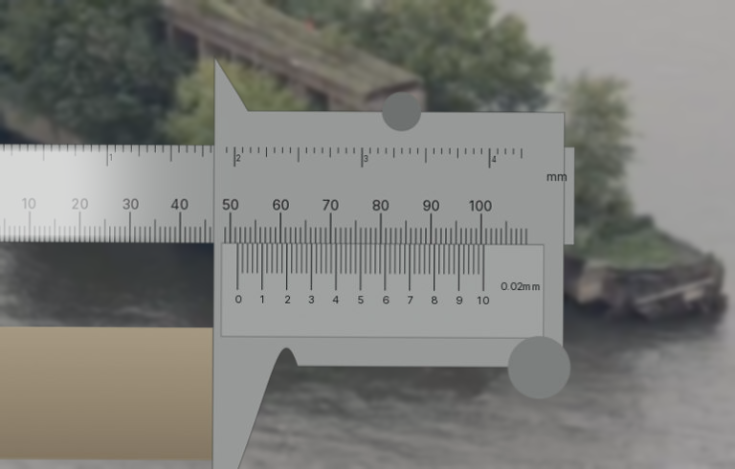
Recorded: 51.5 mm
